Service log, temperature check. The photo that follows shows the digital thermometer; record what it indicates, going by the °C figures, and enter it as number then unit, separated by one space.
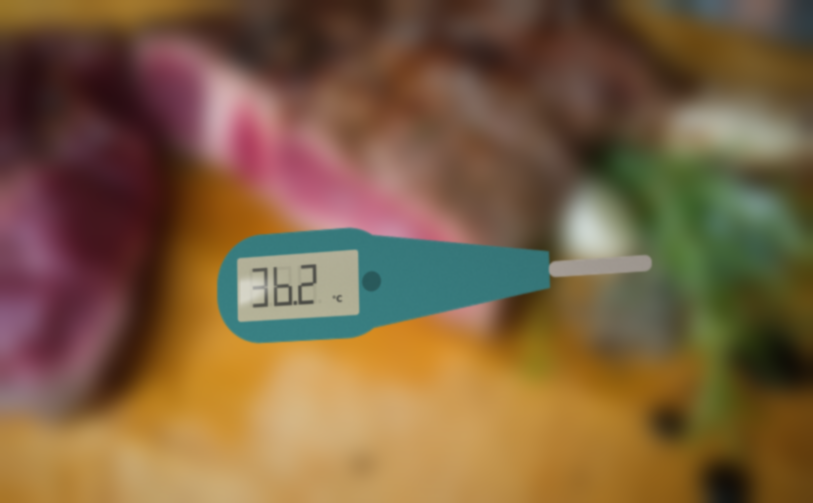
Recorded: 36.2 °C
